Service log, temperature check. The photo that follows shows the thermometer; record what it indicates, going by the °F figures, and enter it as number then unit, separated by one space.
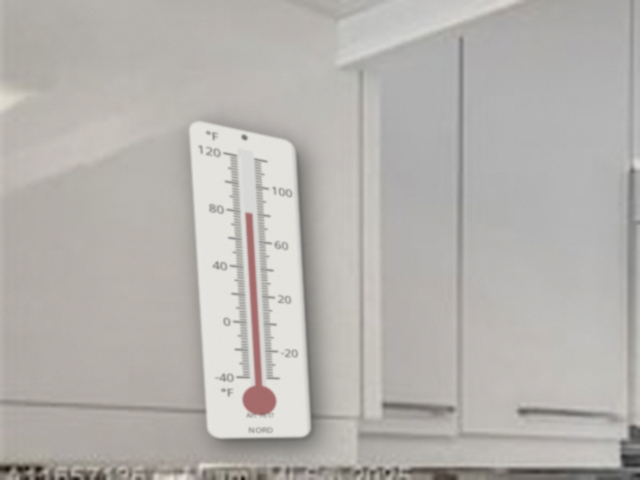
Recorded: 80 °F
